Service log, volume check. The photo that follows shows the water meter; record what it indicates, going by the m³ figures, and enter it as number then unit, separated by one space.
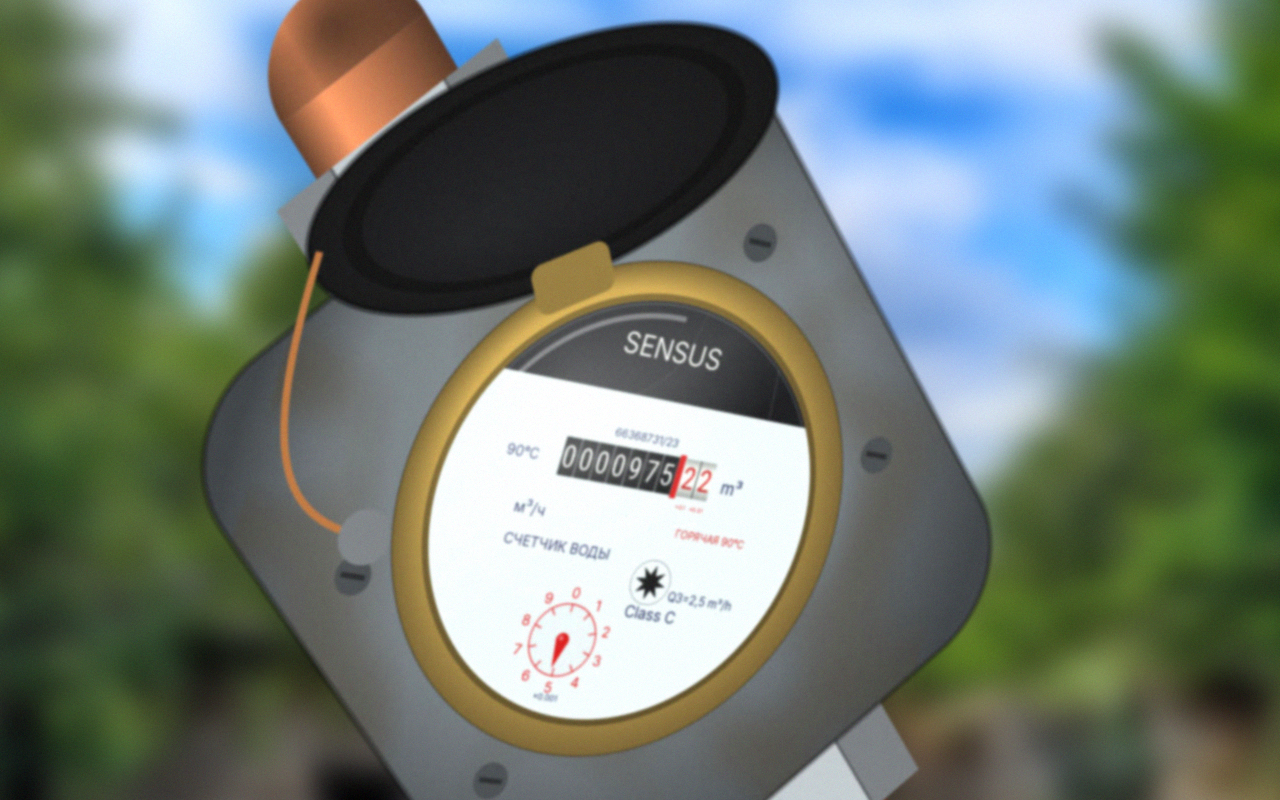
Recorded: 975.225 m³
